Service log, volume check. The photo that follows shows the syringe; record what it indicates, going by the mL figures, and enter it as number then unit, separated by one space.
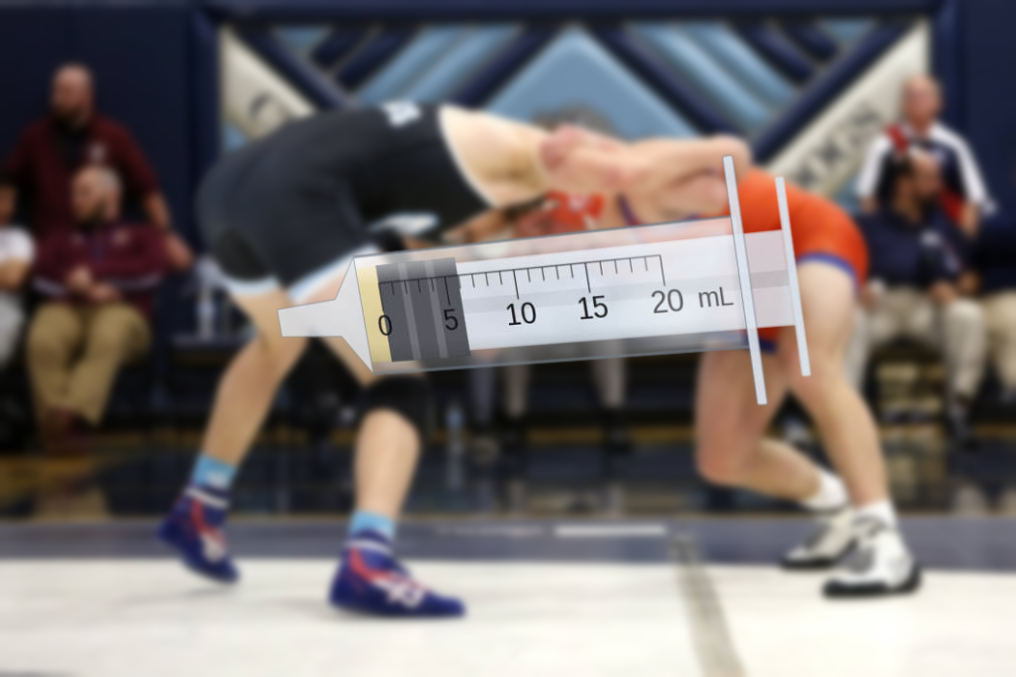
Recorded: 0 mL
